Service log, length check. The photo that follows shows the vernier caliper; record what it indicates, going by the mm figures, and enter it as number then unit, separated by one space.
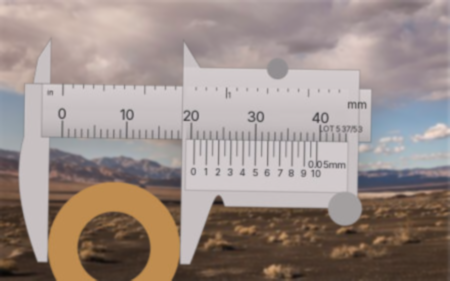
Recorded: 20.5 mm
